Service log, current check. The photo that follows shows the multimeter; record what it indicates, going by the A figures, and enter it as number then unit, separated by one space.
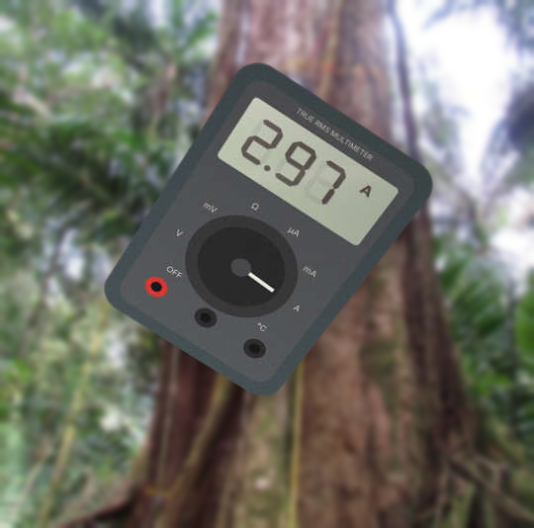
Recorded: 2.97 A
